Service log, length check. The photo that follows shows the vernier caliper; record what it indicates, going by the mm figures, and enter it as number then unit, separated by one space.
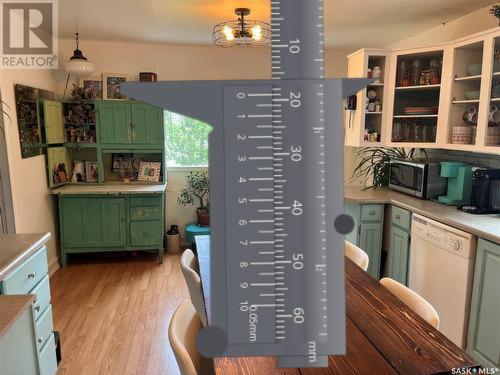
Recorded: 19.0 mm
